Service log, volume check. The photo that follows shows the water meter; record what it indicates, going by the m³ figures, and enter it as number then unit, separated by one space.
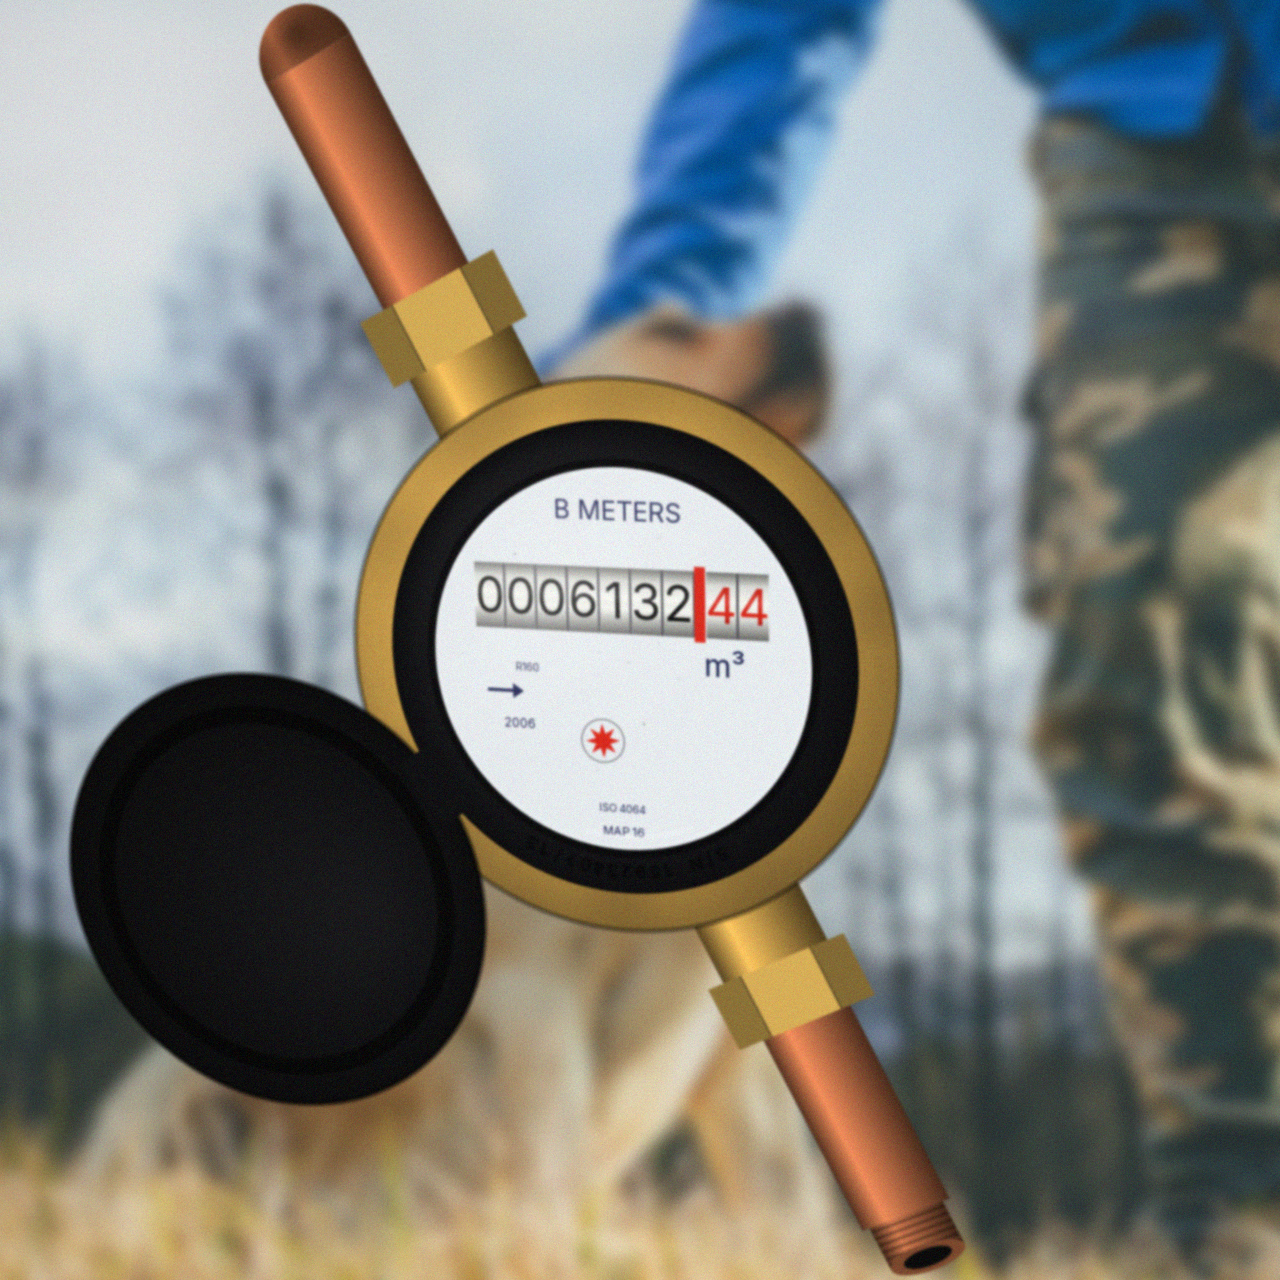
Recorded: 6132.44 m³
